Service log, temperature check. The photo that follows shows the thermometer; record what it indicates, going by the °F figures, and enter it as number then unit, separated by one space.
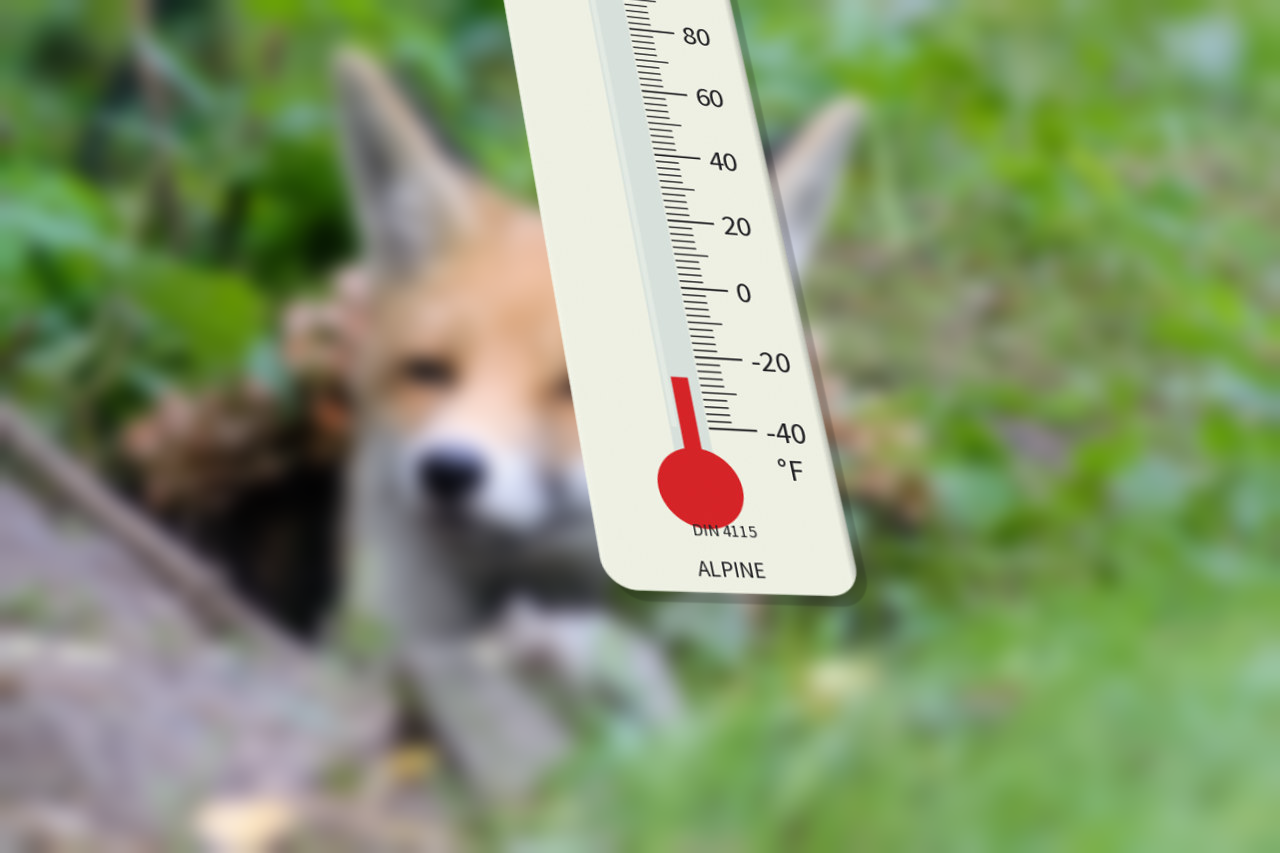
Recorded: -26 °F
